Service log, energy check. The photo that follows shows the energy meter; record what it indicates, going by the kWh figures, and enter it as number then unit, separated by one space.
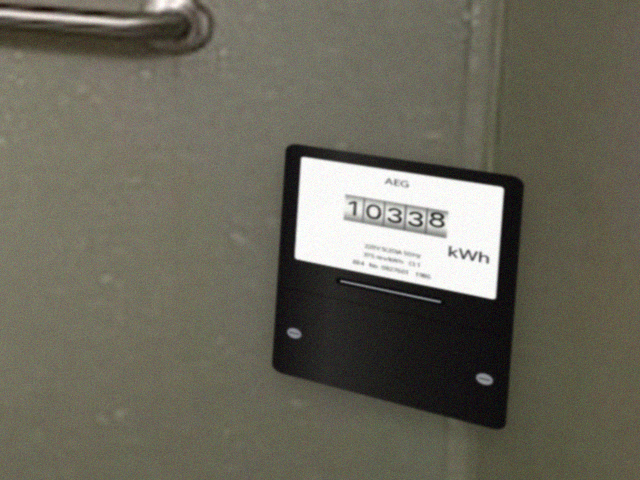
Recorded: 10338 kWh
